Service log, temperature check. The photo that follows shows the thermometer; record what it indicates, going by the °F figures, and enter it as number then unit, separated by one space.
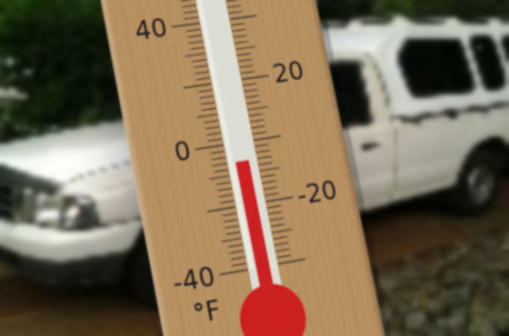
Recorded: -6 °F
